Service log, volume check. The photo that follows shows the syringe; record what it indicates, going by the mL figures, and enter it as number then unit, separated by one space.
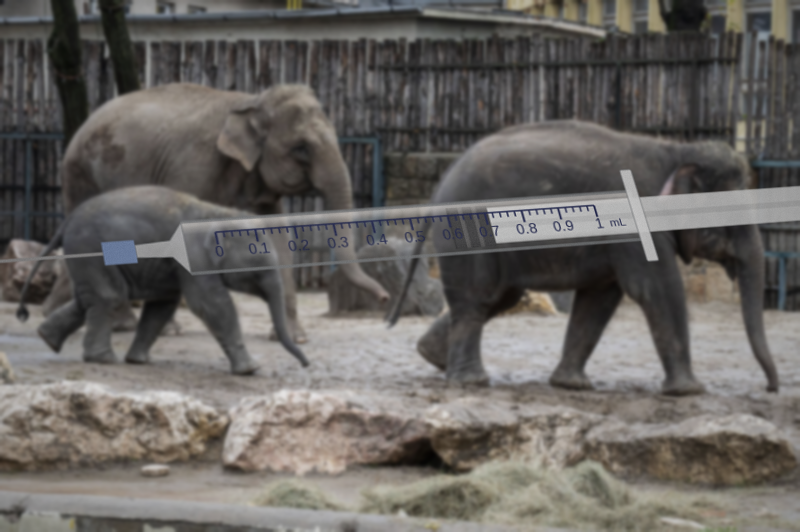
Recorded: 0.6 mL
